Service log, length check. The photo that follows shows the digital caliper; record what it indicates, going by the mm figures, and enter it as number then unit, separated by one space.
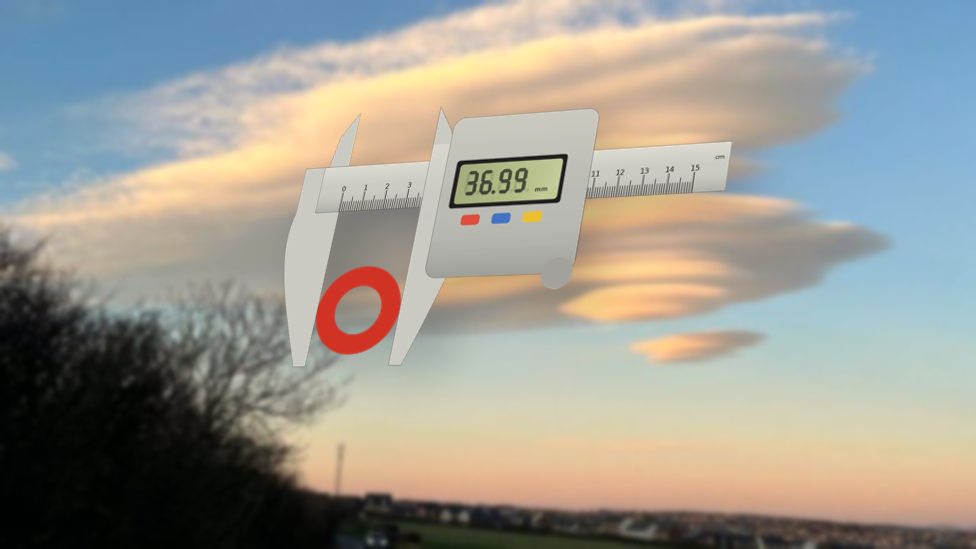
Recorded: 36.99 mm
